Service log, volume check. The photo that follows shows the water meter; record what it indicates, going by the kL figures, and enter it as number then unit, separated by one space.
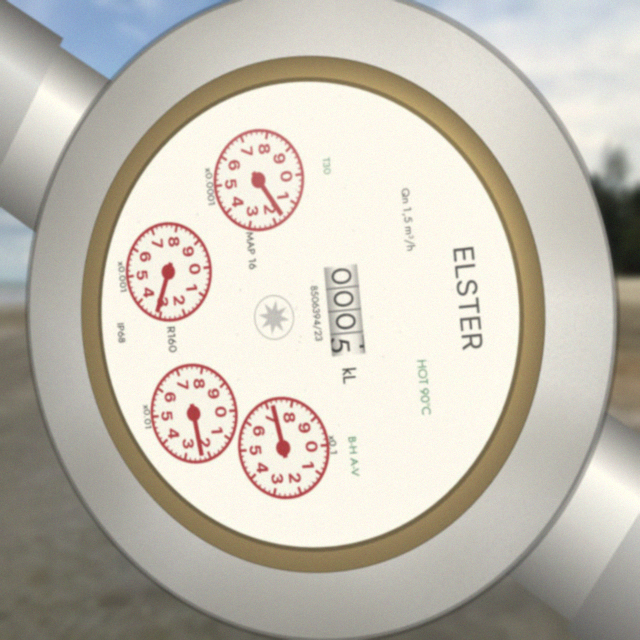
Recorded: 4.7231 kL
